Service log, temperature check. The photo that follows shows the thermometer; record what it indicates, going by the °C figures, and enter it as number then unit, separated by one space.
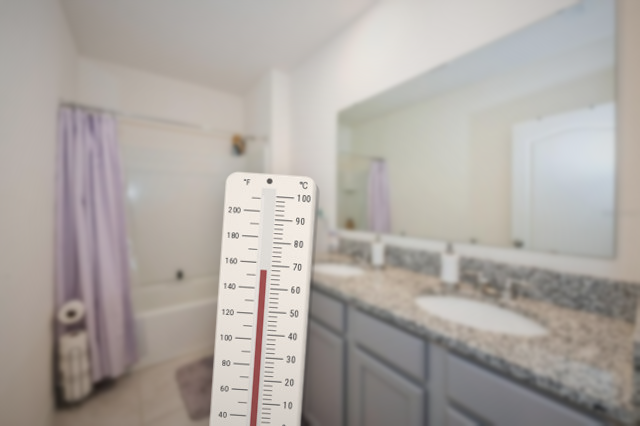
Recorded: 68 °C
